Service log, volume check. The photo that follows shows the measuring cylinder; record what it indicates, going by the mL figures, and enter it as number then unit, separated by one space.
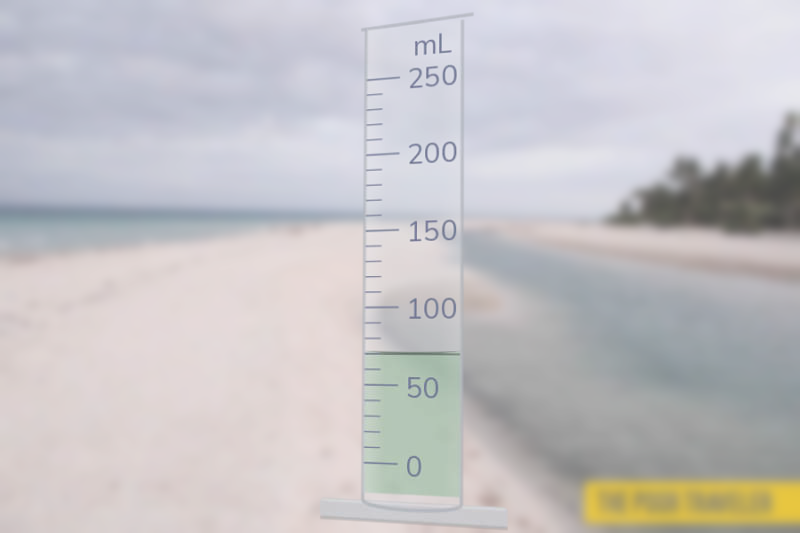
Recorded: 70 mL
